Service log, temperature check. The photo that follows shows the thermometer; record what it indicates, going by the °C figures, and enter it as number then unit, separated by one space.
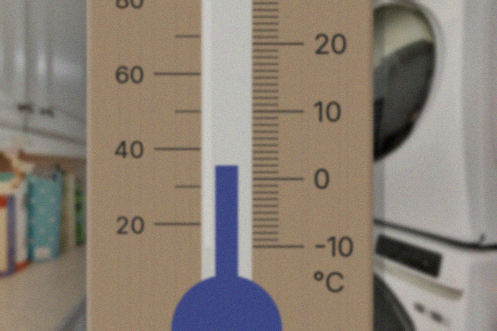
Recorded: 2 °C
